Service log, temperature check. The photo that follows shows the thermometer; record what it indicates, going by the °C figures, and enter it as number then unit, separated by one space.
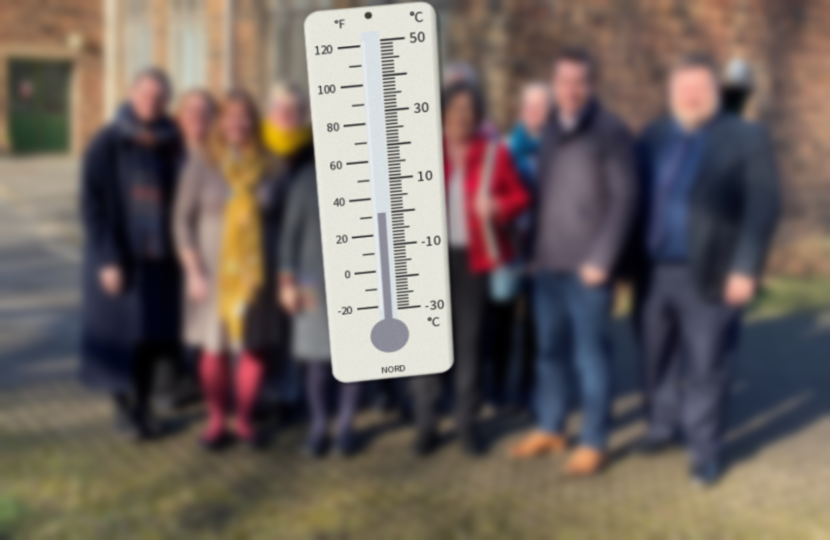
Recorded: 0 °C
